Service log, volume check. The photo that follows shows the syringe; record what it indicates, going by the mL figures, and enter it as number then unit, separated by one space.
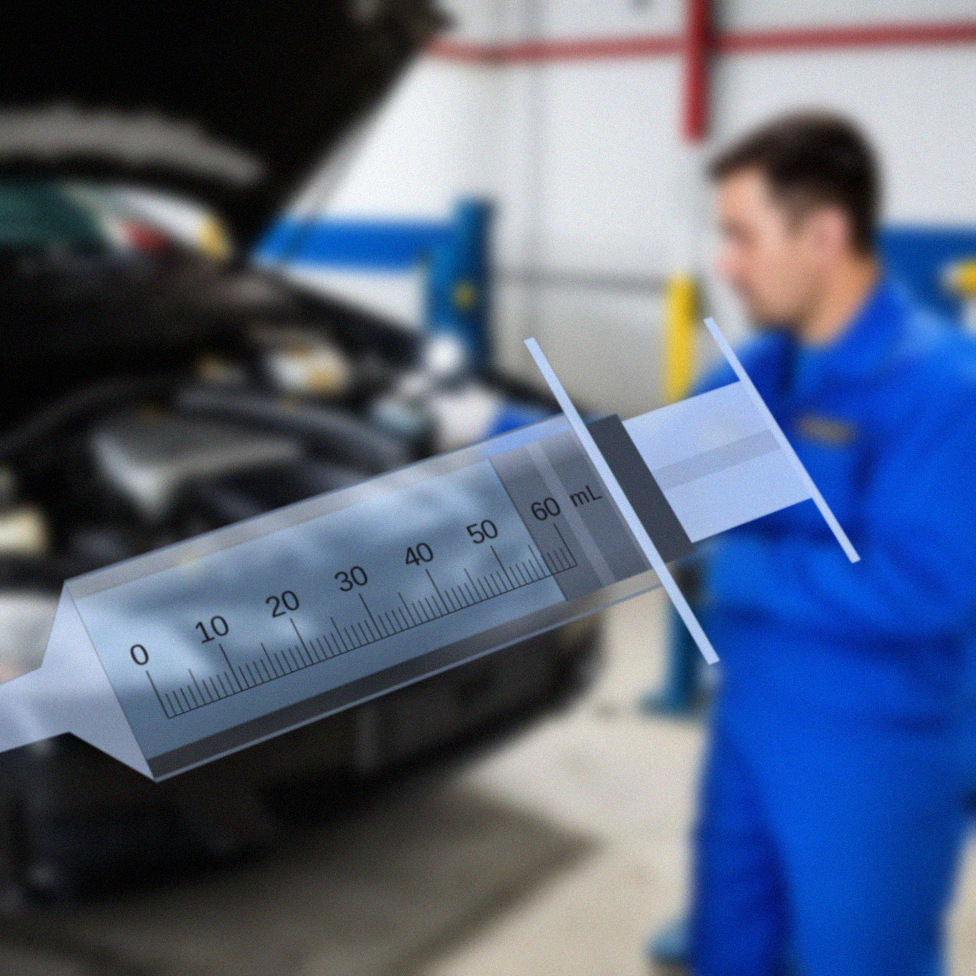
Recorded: 56 mL
